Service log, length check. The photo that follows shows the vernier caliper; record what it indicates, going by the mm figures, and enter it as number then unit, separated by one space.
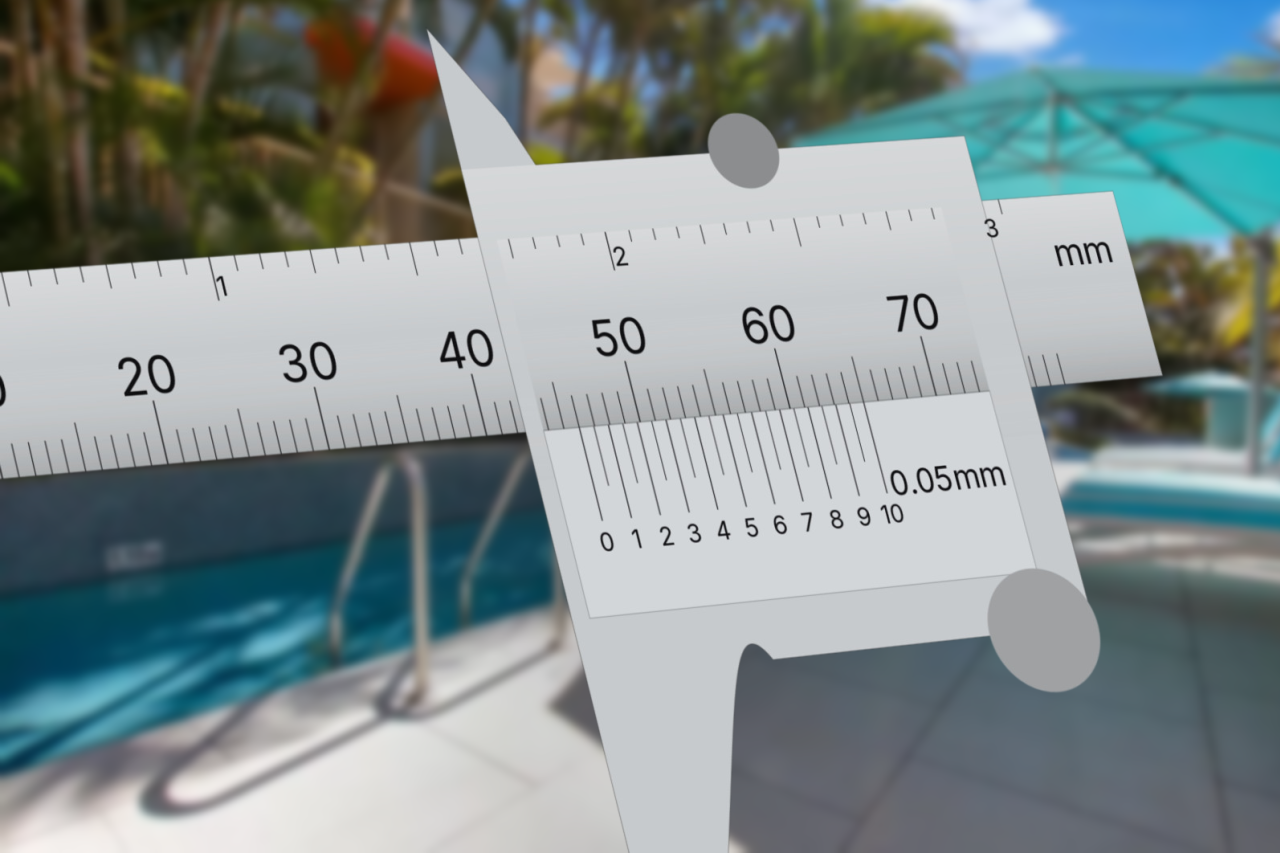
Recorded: 46.0 mm
